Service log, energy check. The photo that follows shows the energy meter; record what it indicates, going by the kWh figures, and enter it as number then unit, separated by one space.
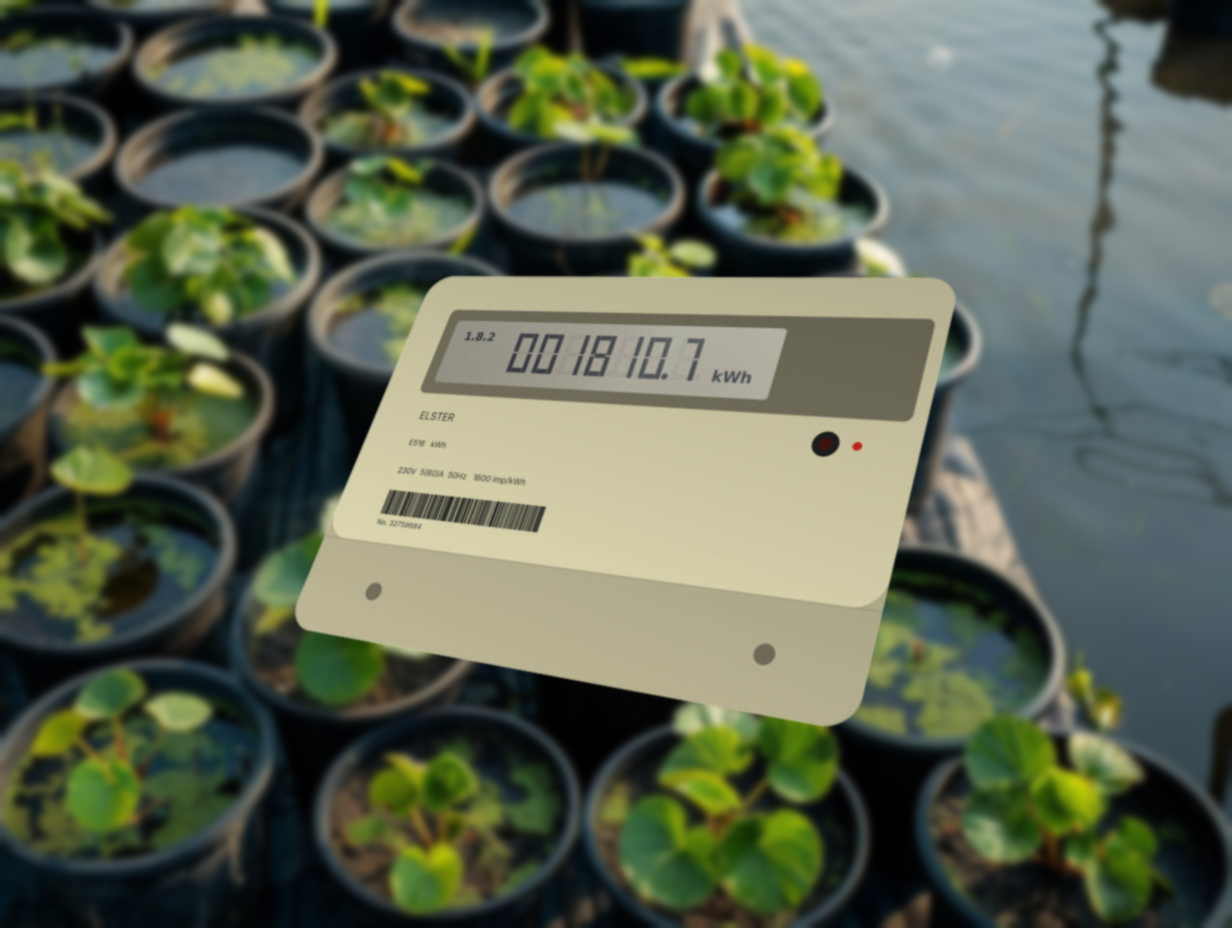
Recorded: 1810.7 kWh
